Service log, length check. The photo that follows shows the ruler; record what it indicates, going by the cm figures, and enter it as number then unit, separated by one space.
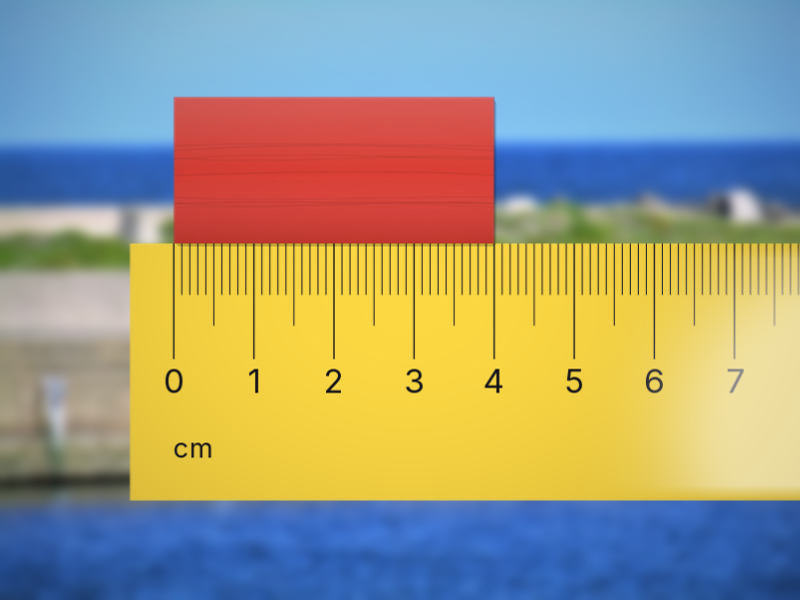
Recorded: 4 cm
